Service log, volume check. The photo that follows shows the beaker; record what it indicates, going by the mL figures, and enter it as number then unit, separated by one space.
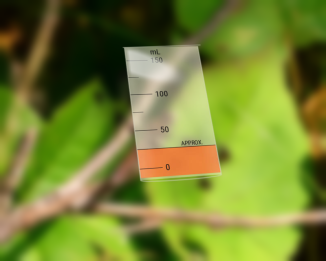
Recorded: 25 mL
